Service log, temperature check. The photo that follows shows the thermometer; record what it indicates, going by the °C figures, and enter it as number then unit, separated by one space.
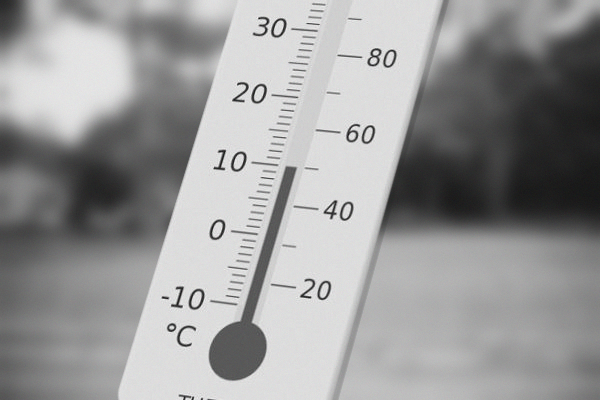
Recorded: 10 °C
